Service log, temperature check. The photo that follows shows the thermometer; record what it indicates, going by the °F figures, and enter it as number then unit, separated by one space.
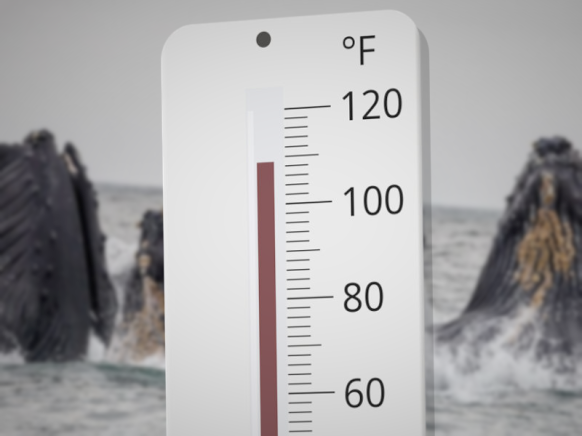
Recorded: 109 °F
